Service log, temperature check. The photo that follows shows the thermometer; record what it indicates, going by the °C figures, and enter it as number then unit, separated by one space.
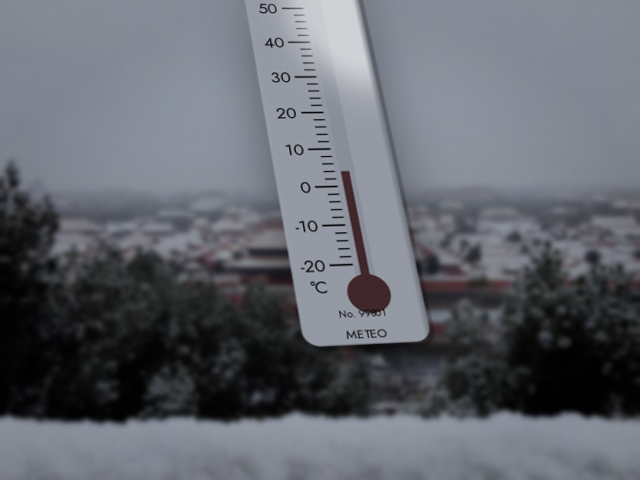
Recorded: 4 °C
